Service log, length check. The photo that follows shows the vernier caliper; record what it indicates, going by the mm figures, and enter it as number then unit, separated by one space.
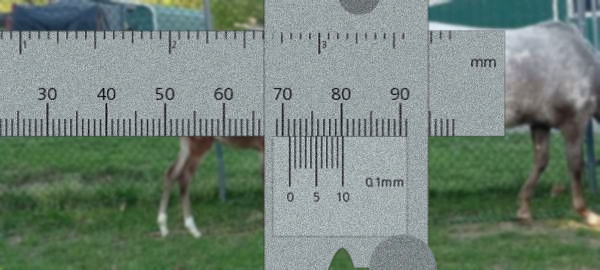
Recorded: 71.2 mm
